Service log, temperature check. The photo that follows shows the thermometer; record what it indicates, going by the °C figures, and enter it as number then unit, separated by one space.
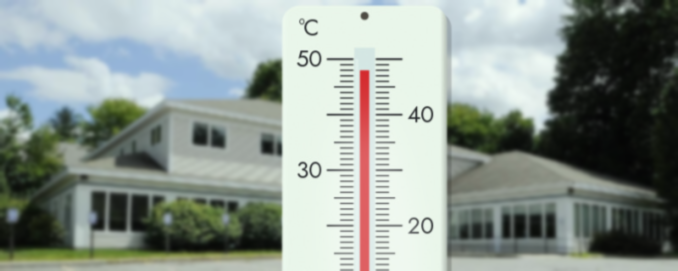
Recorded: 48 °C
